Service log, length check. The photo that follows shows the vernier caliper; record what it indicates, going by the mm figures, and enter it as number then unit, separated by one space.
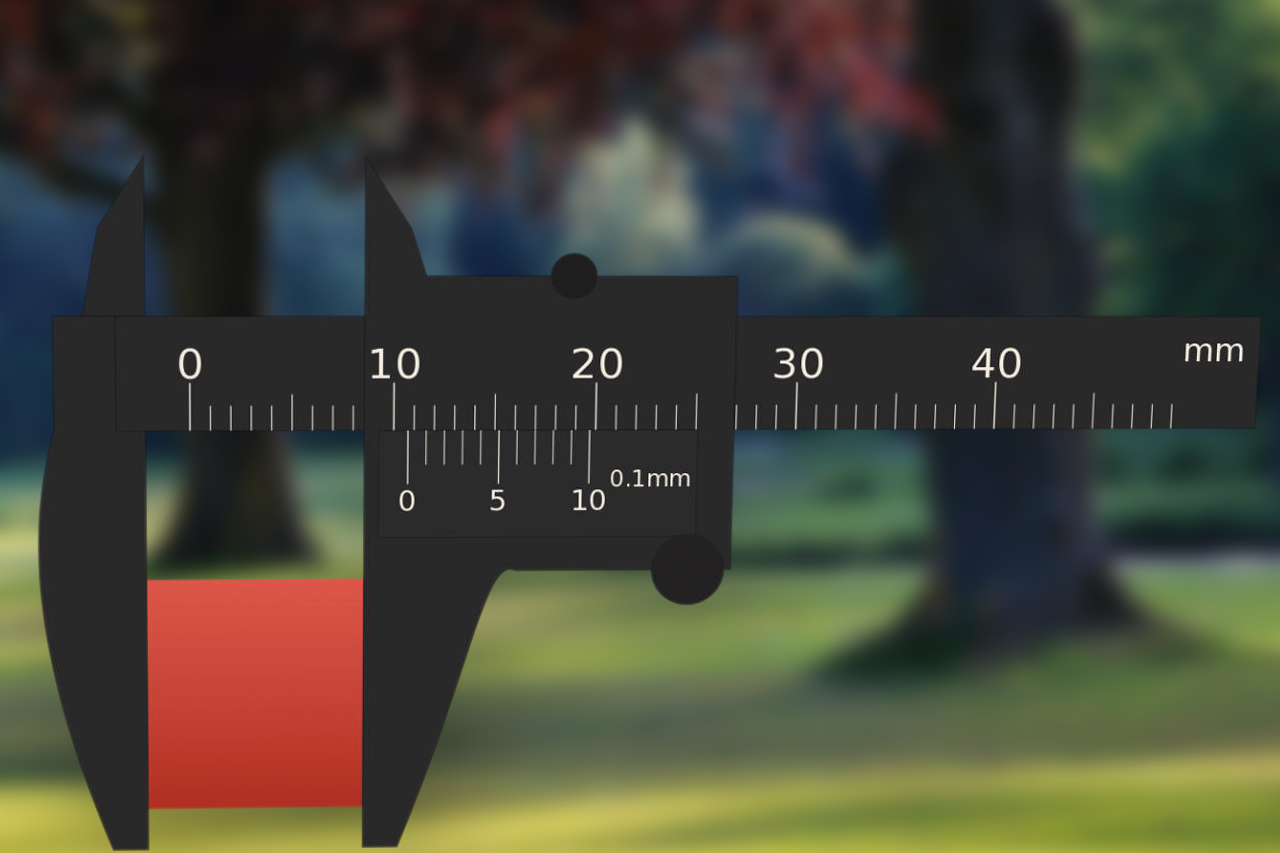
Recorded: 10.7 mm
